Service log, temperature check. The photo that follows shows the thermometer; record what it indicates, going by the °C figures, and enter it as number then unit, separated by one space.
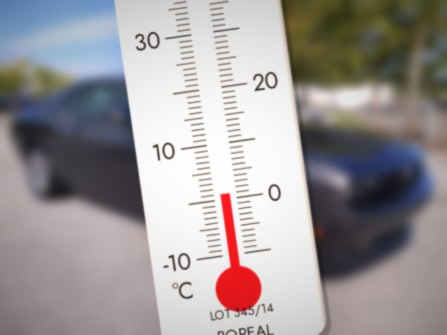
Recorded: 1 °C
